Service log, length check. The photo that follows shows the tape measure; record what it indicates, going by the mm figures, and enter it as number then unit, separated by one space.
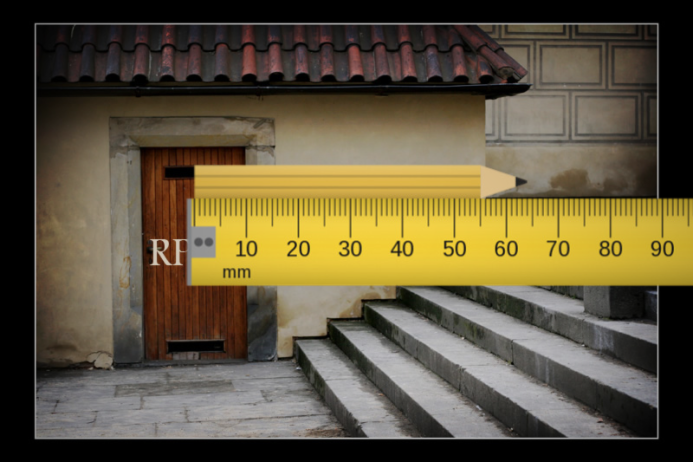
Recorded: 64 mm
